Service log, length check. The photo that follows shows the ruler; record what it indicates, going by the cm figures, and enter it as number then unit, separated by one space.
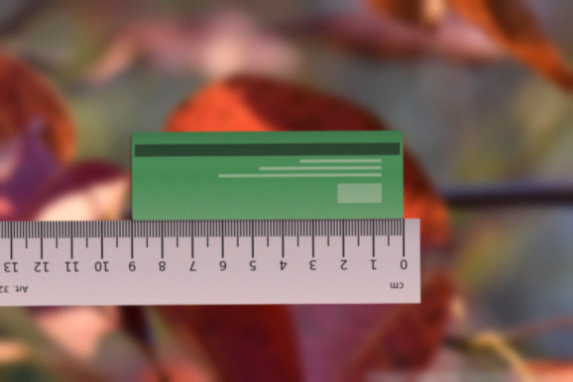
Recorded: 9 cm
